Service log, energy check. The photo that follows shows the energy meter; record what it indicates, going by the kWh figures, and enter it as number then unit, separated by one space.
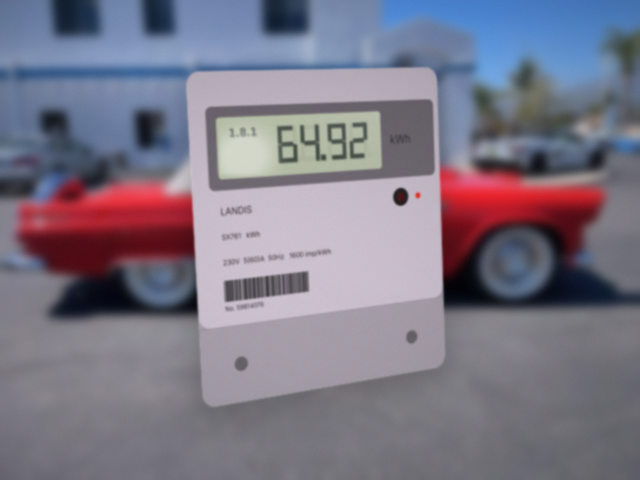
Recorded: 64.92 kWh
